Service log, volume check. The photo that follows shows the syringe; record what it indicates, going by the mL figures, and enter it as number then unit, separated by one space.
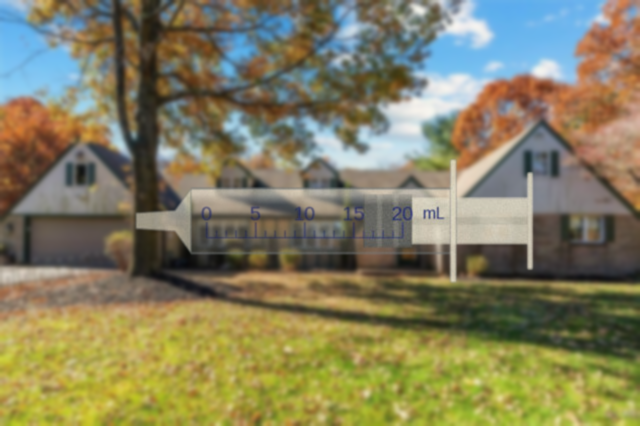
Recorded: 16 mL
